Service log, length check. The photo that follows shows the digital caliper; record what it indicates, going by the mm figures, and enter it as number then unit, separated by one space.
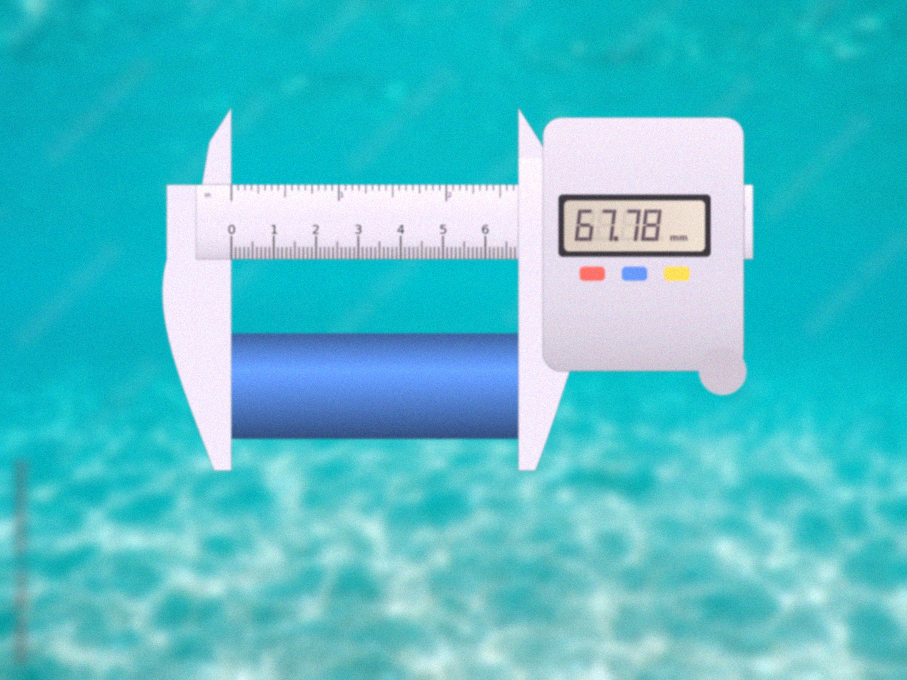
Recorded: 67.78 mm
